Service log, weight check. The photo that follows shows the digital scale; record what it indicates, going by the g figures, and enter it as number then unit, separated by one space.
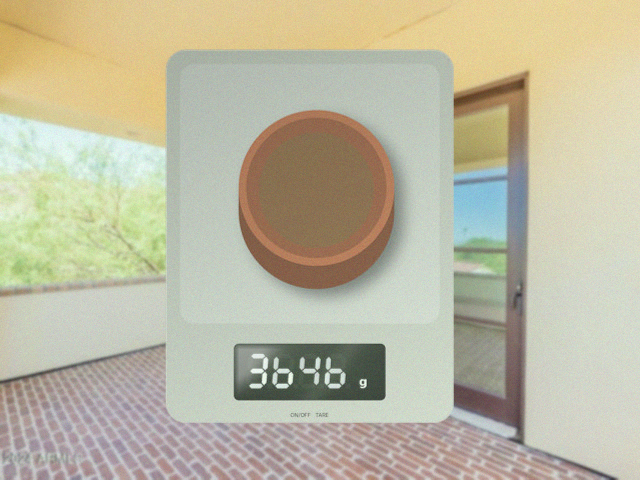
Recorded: 3646 g
